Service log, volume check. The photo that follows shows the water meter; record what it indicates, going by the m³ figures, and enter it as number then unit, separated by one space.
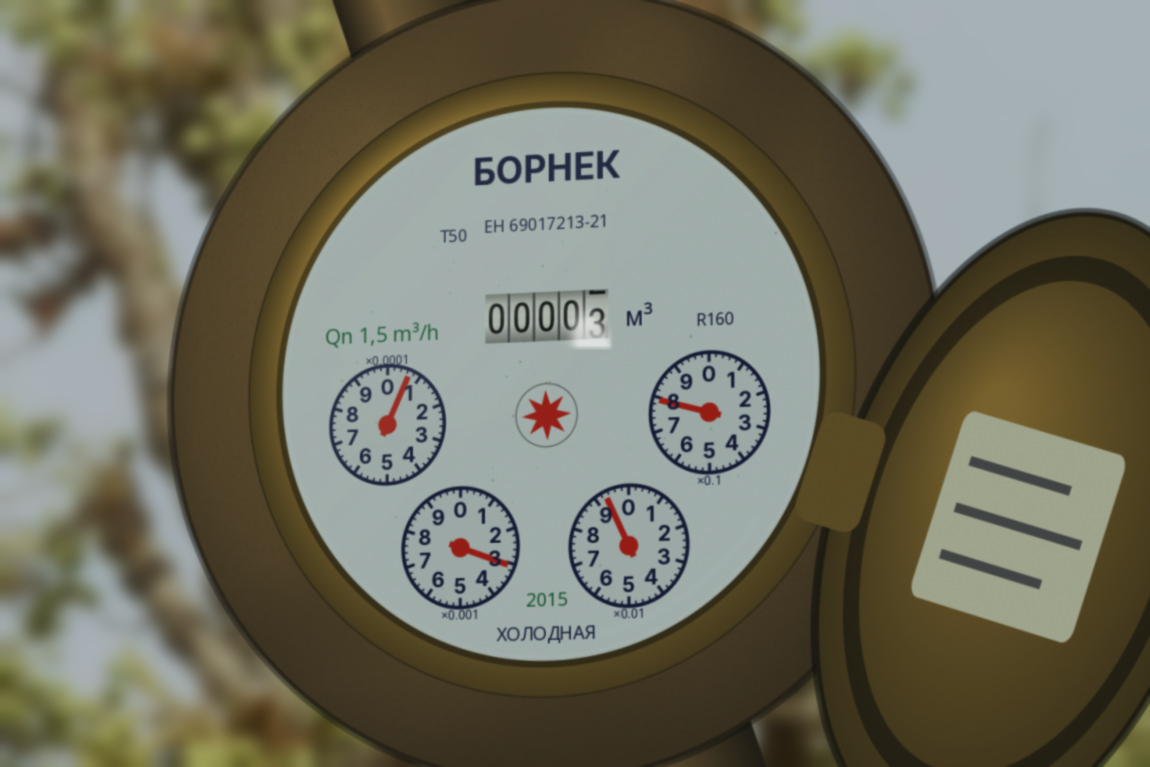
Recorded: 2.7930 m³
